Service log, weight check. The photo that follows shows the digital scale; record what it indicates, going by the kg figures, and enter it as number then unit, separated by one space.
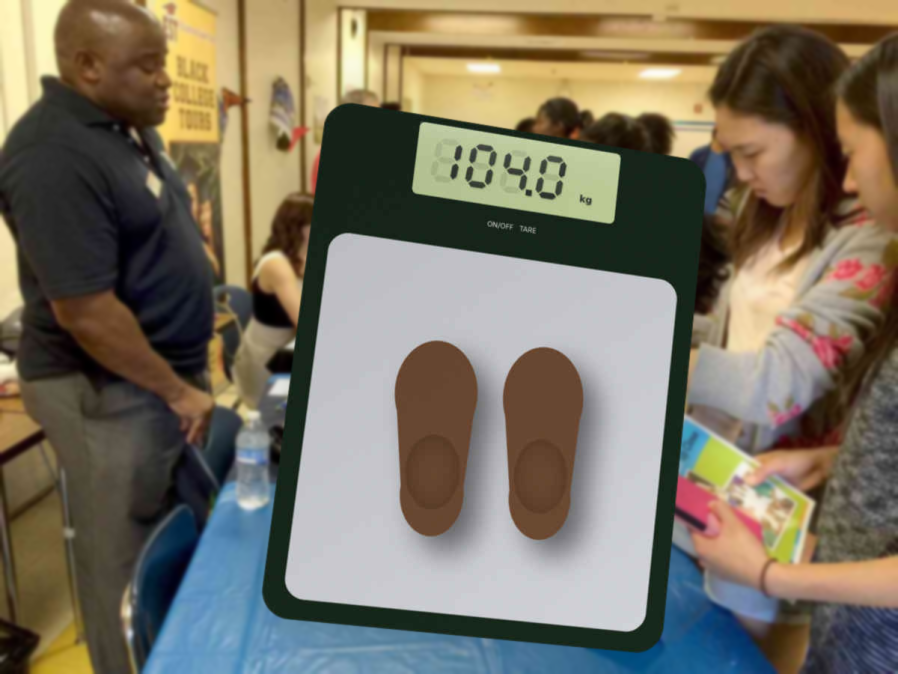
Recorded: 104.0 kg
